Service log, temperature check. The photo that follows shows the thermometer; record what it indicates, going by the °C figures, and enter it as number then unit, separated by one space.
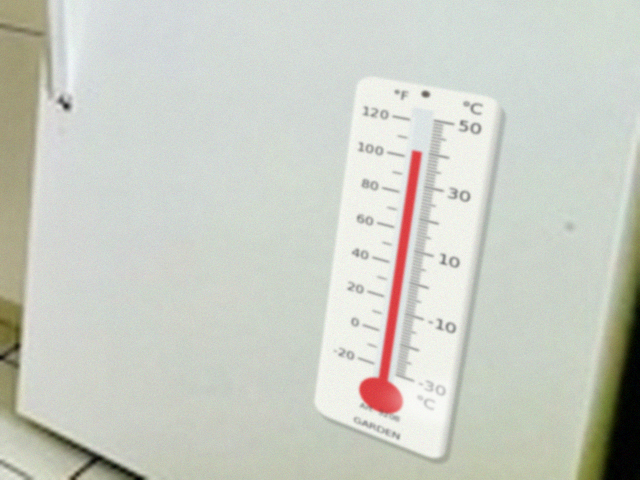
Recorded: 40 °C
